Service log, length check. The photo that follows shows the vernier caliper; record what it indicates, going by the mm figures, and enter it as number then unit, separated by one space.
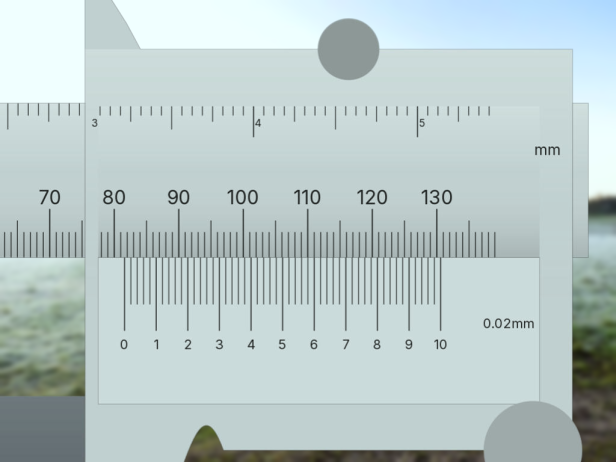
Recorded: 81.6 mm
